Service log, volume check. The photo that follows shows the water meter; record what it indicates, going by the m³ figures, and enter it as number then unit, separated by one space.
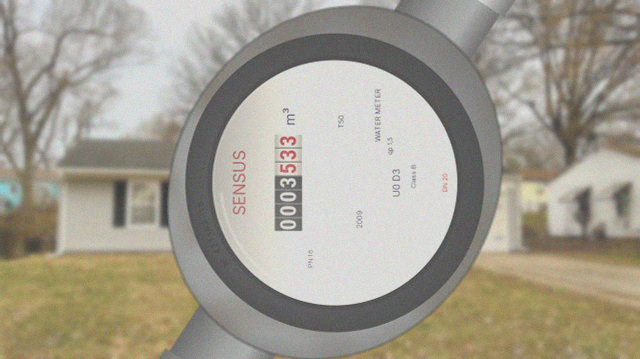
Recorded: 3.533 m³
